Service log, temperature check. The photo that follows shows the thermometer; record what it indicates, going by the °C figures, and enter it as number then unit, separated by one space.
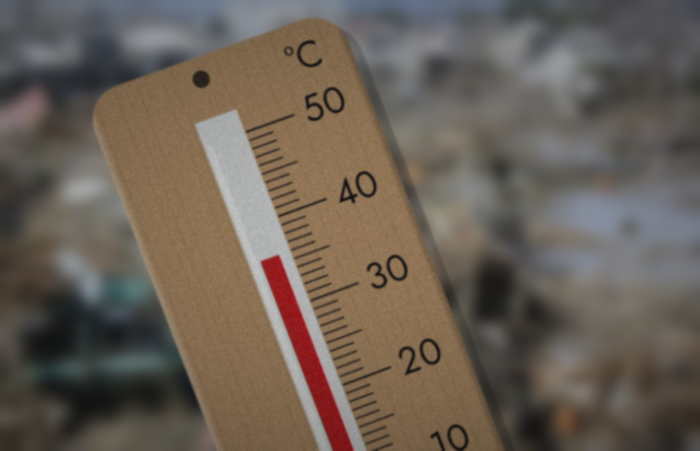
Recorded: 36 °C
